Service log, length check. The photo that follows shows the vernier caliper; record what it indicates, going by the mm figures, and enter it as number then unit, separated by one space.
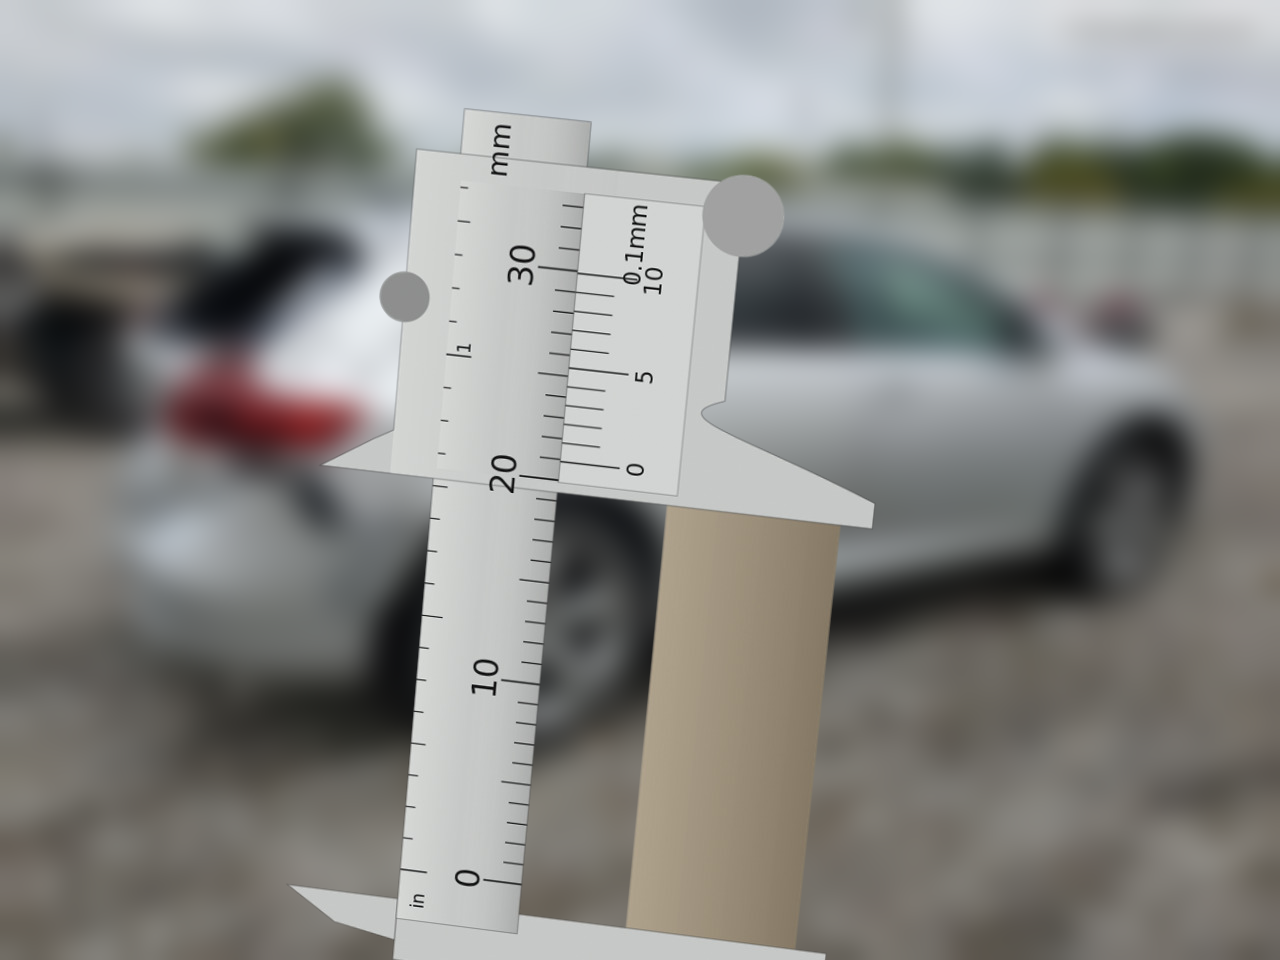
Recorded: 20.9 mm
